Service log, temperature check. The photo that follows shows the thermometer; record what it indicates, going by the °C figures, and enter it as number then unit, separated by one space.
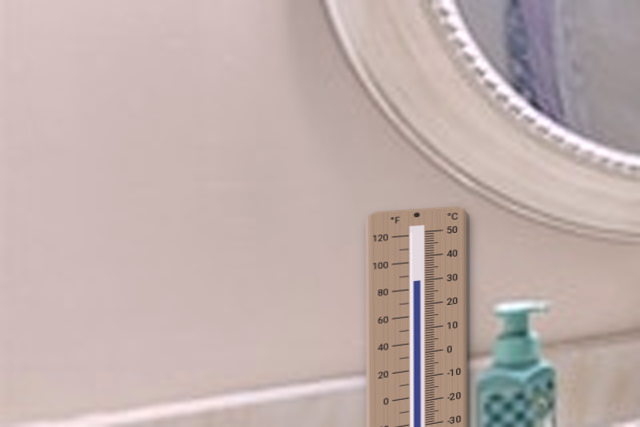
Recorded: 30 °C
